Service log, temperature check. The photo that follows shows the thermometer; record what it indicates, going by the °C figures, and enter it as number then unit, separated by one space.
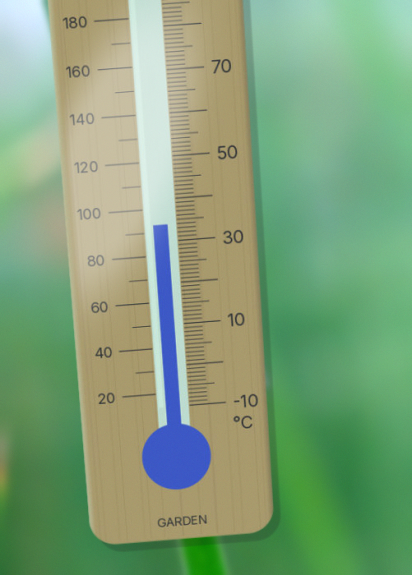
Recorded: 34 °C
